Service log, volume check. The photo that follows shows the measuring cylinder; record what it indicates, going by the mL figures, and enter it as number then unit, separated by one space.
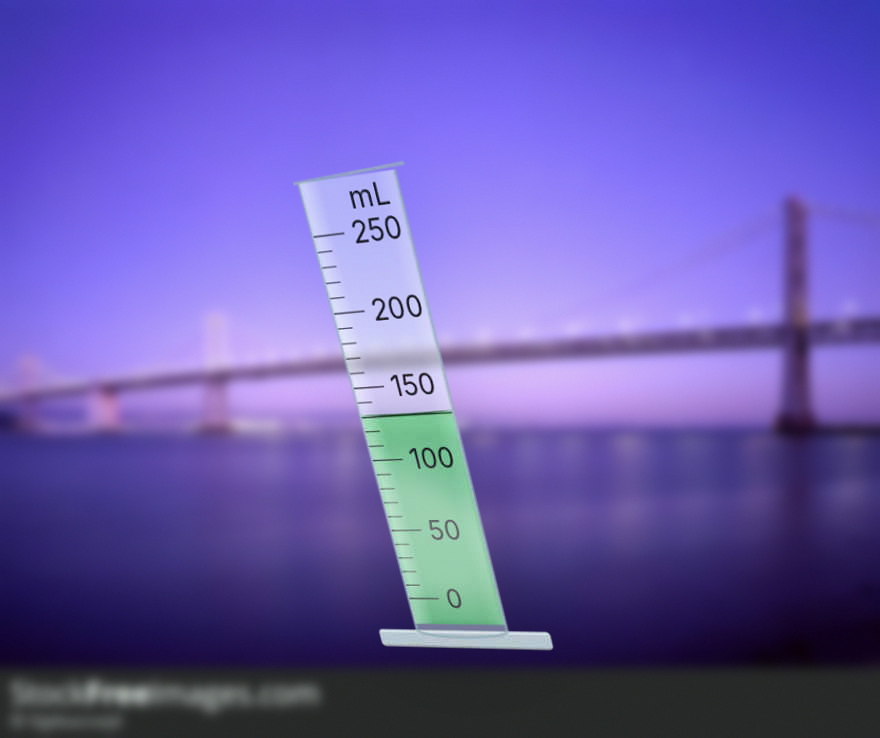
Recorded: 130 mL
